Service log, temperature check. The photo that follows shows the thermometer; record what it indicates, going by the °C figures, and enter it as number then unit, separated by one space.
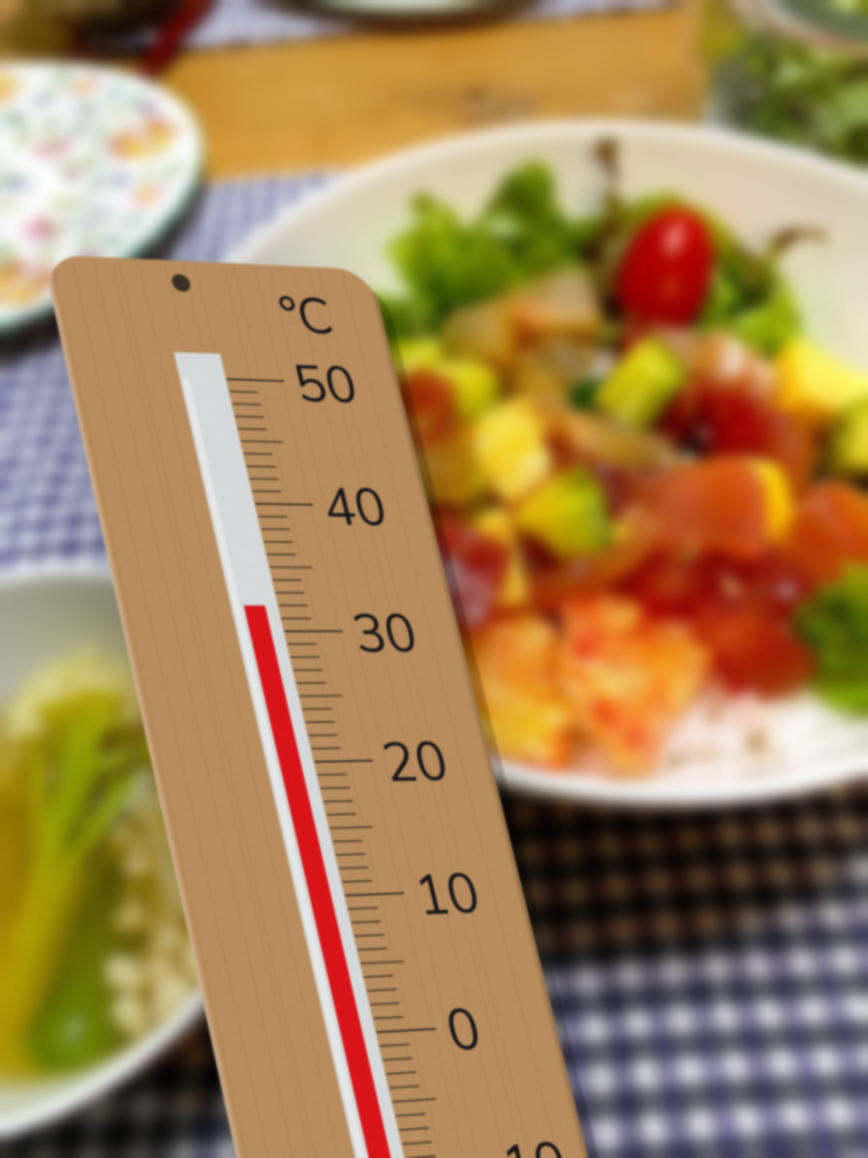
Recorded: 32 °C
